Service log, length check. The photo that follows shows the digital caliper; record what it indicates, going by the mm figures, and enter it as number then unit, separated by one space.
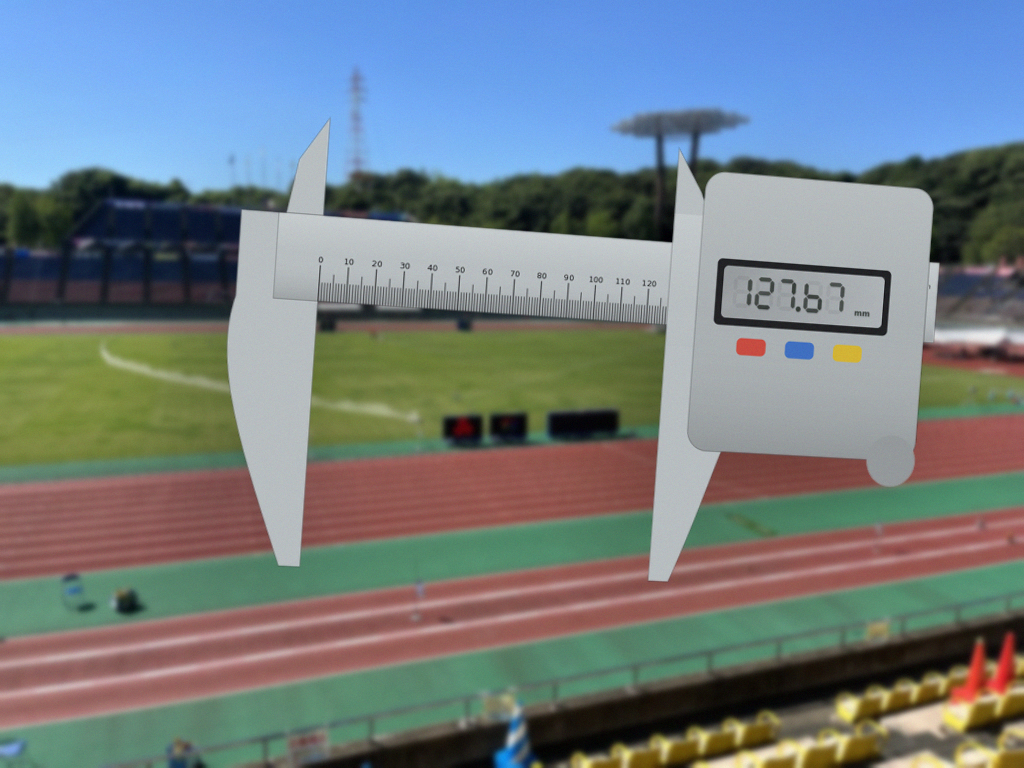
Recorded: 127.67 mm
